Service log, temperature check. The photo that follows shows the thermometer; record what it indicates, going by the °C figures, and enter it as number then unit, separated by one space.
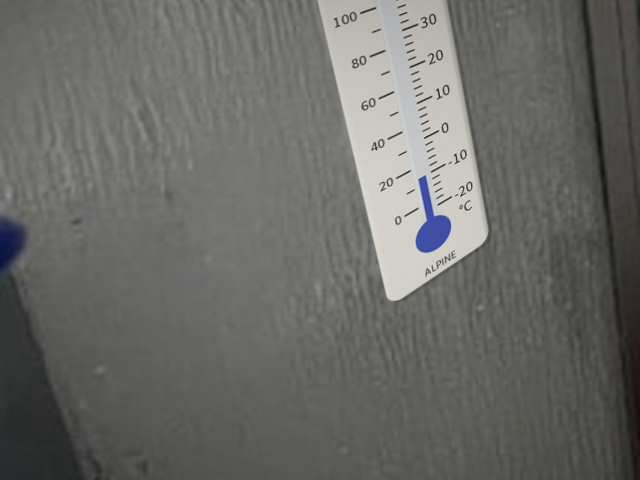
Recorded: -10 °C
